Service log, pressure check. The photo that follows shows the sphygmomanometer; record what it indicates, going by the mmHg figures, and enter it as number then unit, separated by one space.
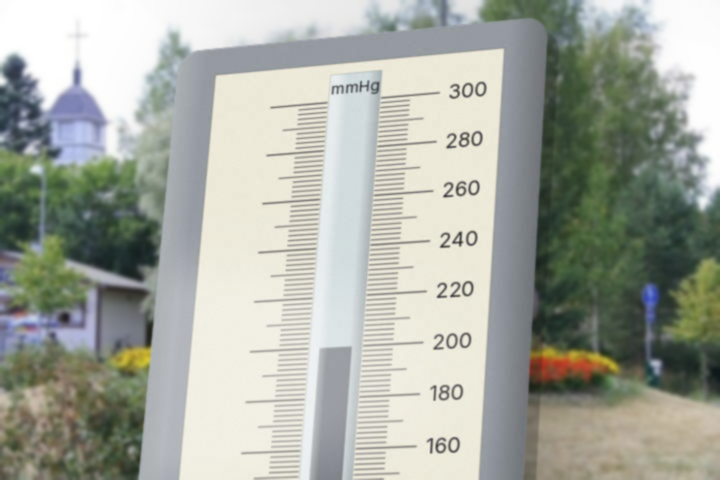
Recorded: 200 mmHg
